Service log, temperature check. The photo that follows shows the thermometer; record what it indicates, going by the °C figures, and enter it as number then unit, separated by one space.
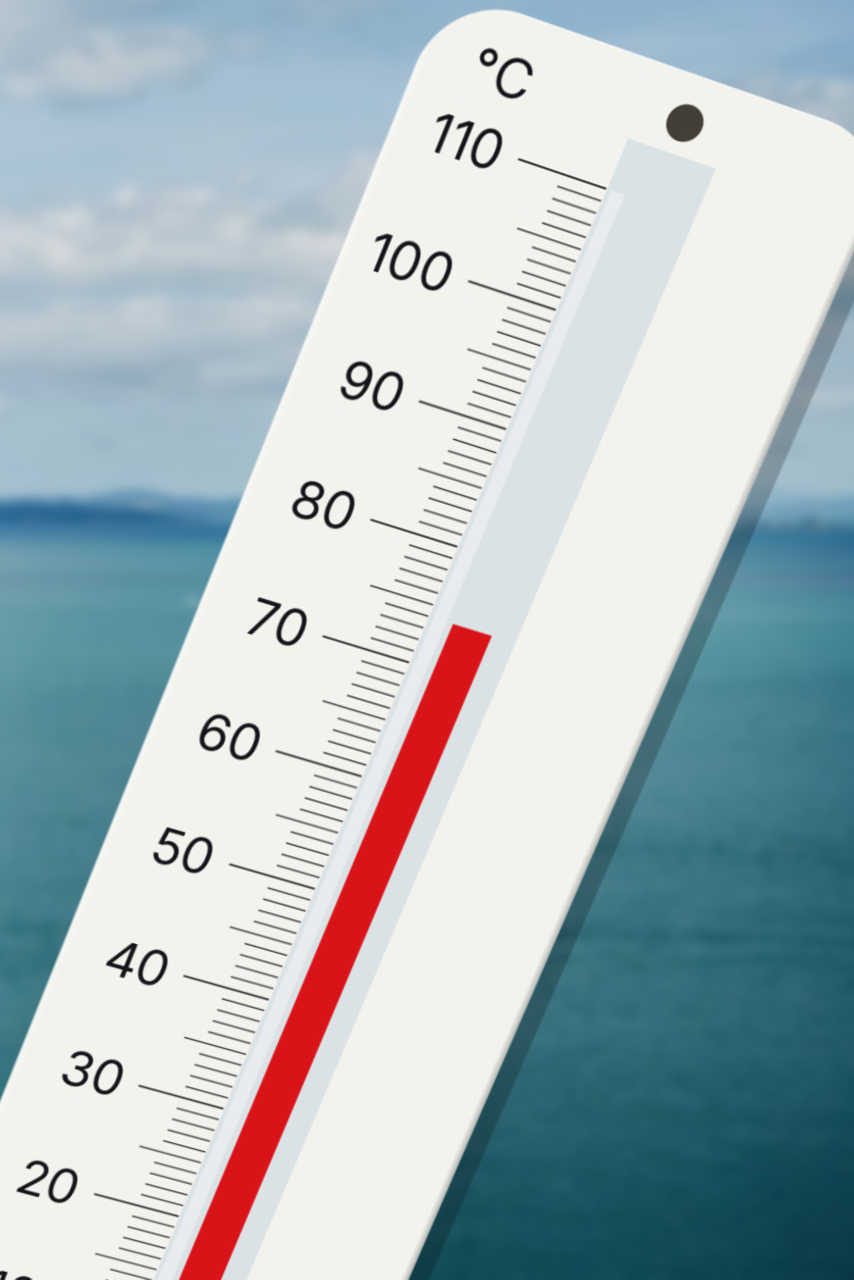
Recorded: 74 °C
